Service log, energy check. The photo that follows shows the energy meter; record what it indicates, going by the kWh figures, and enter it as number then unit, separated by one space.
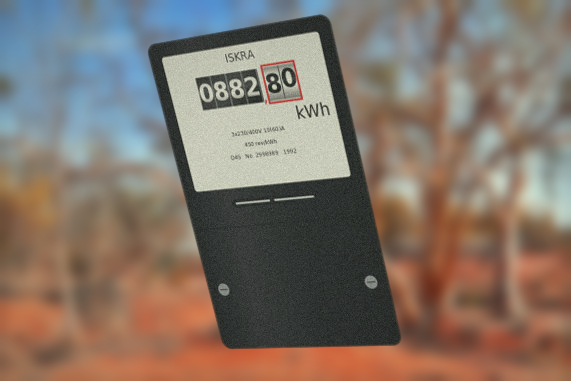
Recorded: 882.80 kWh
